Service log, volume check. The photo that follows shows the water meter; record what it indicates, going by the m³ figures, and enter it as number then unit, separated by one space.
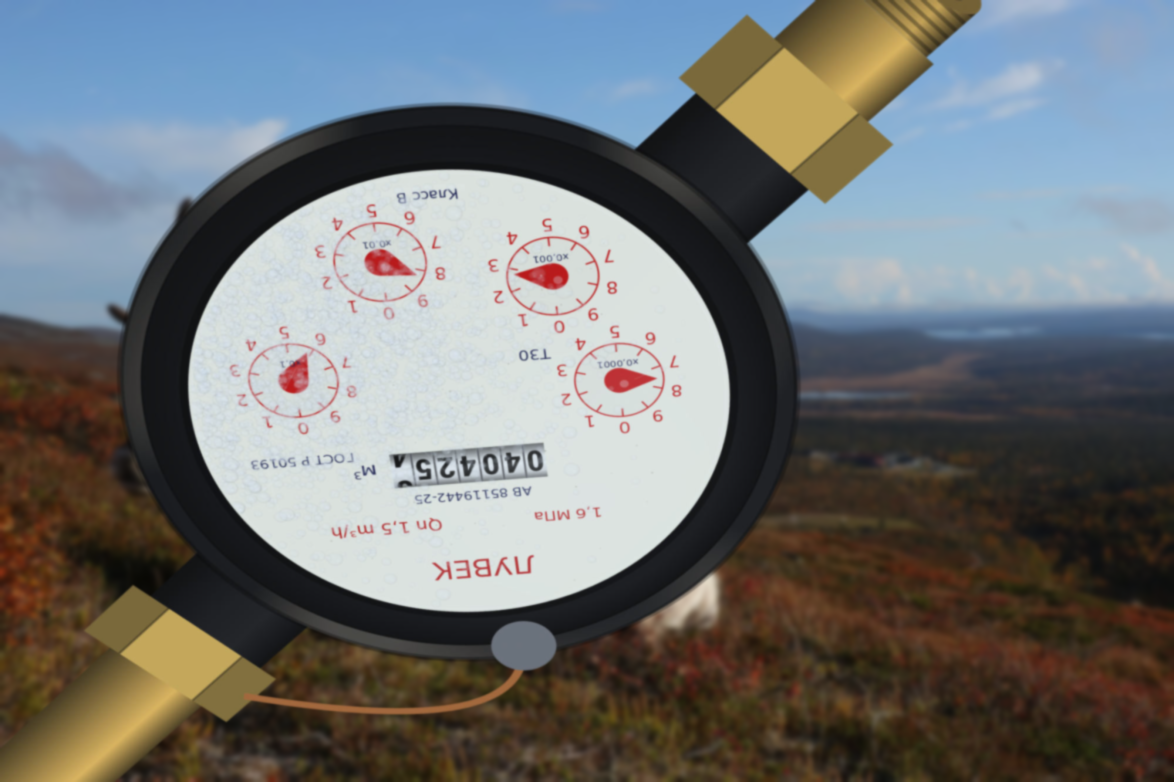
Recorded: 404253.5827 m³
